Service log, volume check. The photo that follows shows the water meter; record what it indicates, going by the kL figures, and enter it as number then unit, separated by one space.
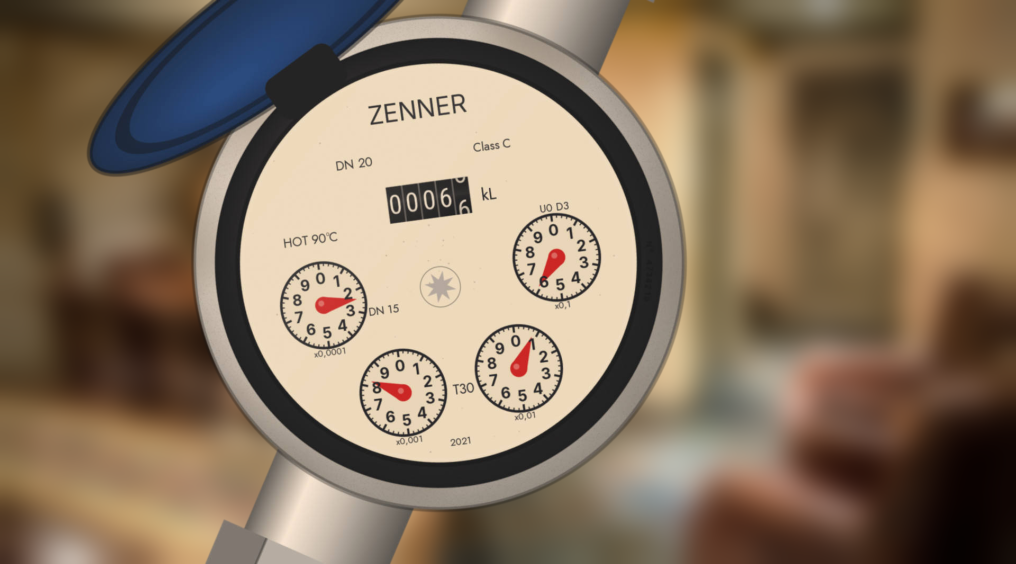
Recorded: 65.6082 kL
